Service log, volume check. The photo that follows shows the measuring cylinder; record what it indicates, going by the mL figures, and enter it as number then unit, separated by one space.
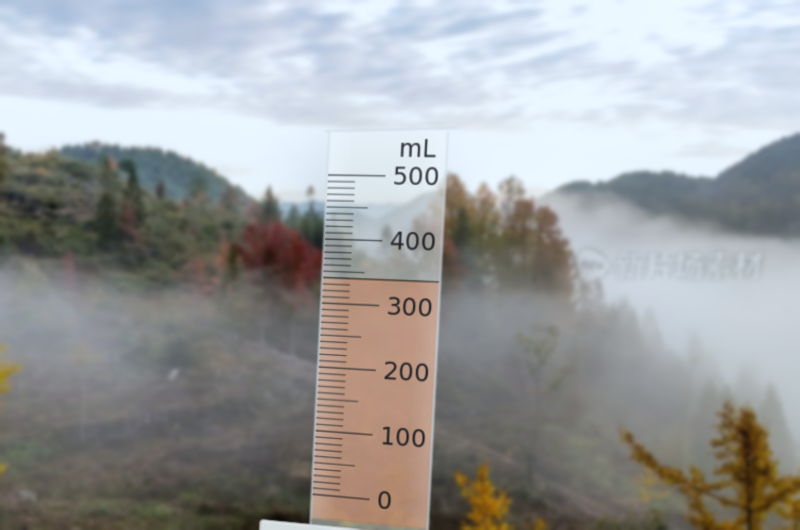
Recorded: 340 mL
